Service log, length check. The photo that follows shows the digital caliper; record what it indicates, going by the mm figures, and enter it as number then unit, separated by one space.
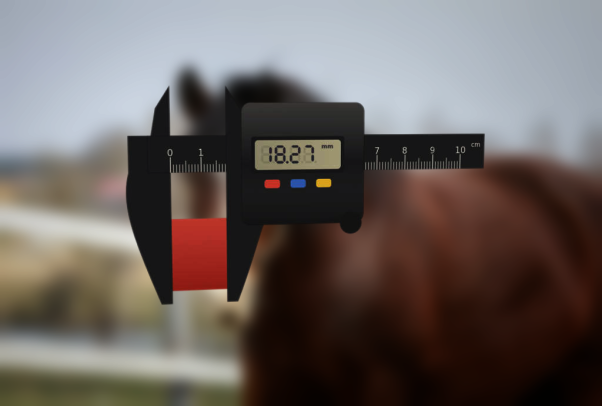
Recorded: 18.27 mm
